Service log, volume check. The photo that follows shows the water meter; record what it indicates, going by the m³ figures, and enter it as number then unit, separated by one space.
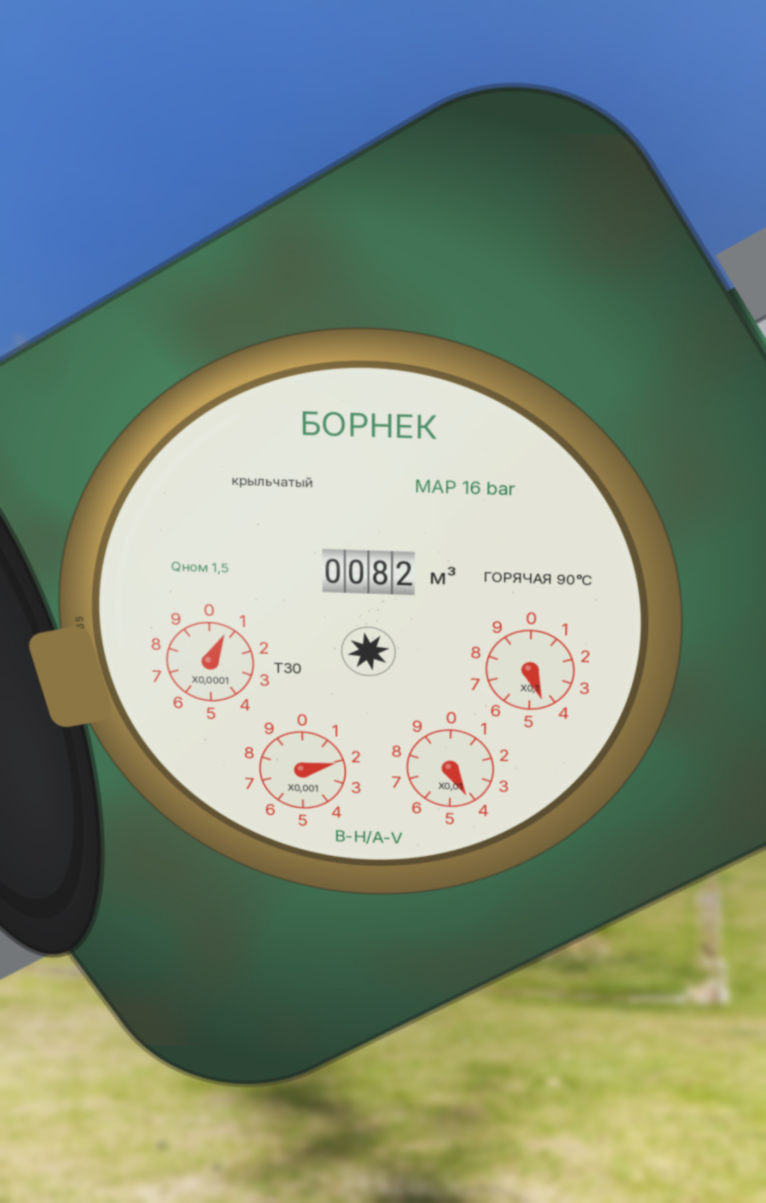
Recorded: 82.4420 m³
